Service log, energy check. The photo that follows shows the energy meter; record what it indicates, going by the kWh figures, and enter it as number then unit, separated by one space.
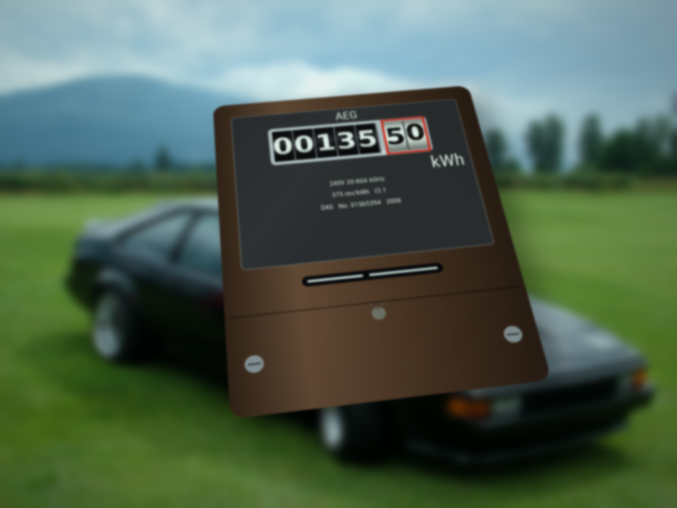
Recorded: 135.50 kWh
